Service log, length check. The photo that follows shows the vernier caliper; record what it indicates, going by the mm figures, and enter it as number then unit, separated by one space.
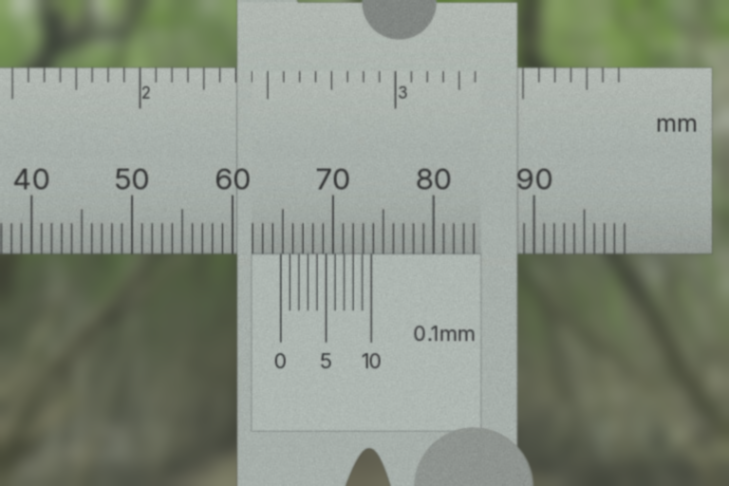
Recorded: 64.8 mm
